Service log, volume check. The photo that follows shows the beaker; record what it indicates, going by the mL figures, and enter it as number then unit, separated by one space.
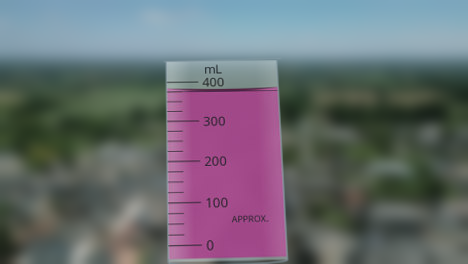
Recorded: 375 mL
